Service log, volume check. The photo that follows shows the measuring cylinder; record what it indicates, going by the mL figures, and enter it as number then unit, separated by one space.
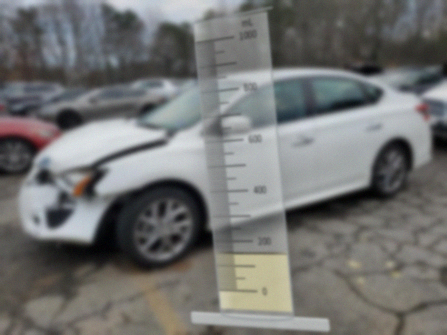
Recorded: 150 mL
